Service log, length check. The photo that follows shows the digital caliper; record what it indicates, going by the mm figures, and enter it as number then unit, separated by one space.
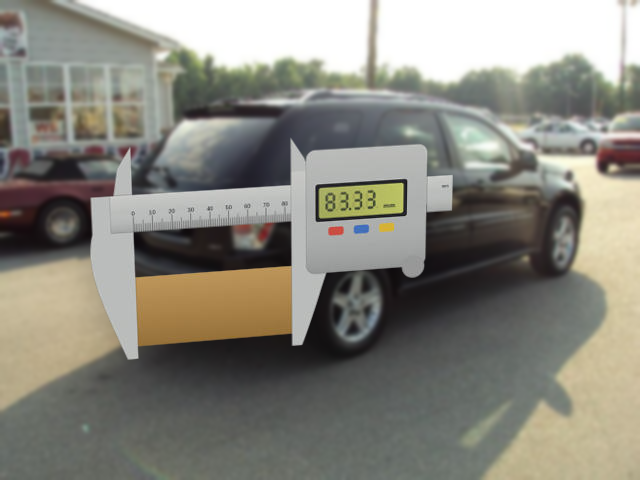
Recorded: 83.33 mm
